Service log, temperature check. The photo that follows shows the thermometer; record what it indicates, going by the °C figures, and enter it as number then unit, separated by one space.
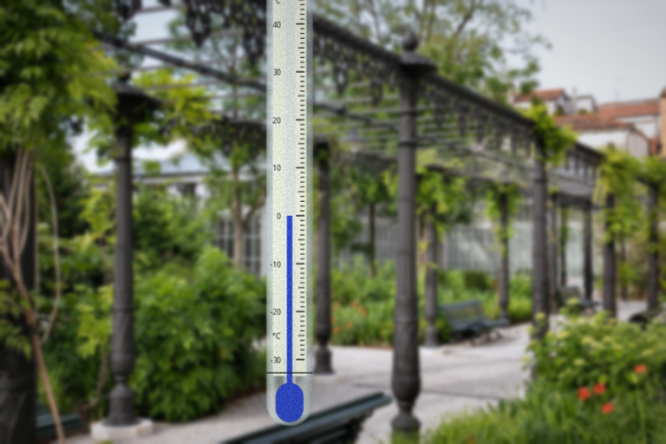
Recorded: 0 °C
